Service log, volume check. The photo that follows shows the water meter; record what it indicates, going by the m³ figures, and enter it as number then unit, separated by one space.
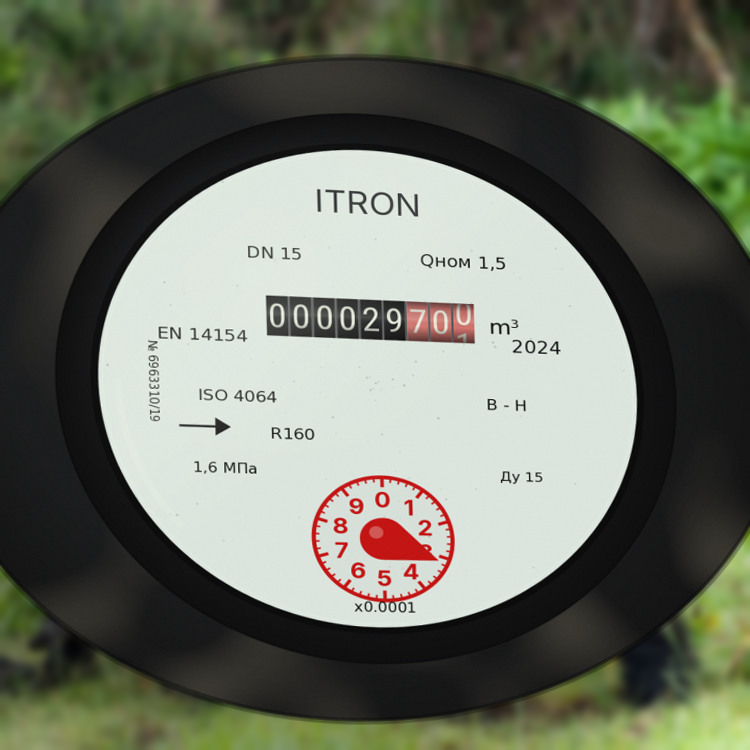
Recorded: 29.7003 m³
